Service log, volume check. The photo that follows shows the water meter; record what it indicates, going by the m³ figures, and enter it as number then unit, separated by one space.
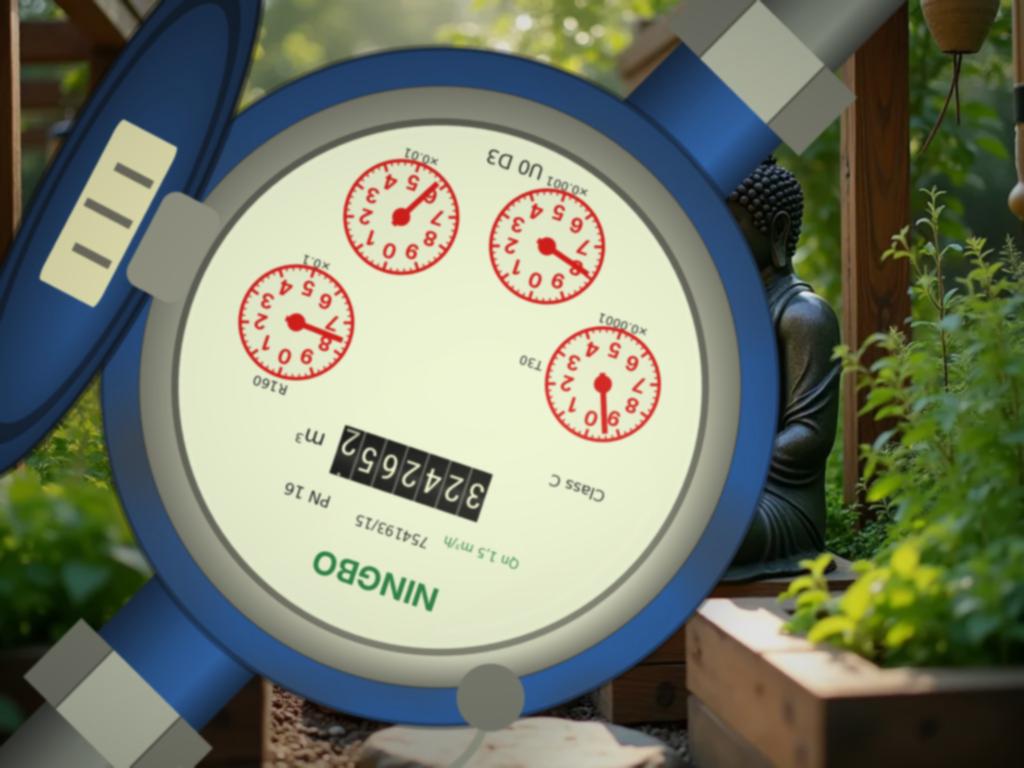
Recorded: 3242651.7579 m³
